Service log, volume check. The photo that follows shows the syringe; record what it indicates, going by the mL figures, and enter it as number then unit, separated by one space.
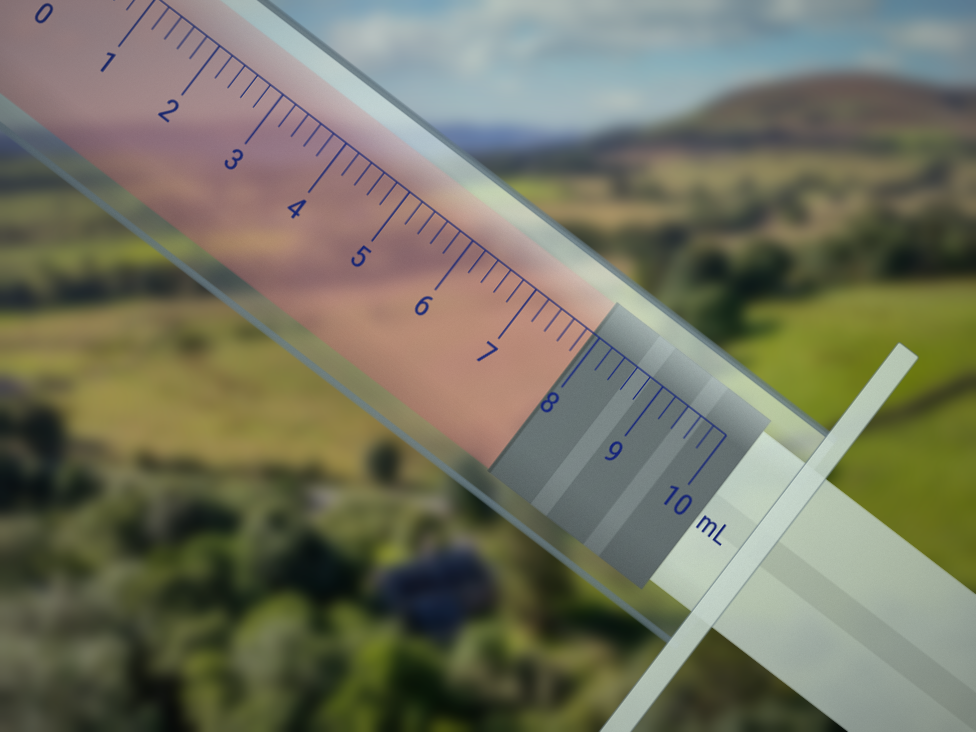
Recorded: 7.9 mL
